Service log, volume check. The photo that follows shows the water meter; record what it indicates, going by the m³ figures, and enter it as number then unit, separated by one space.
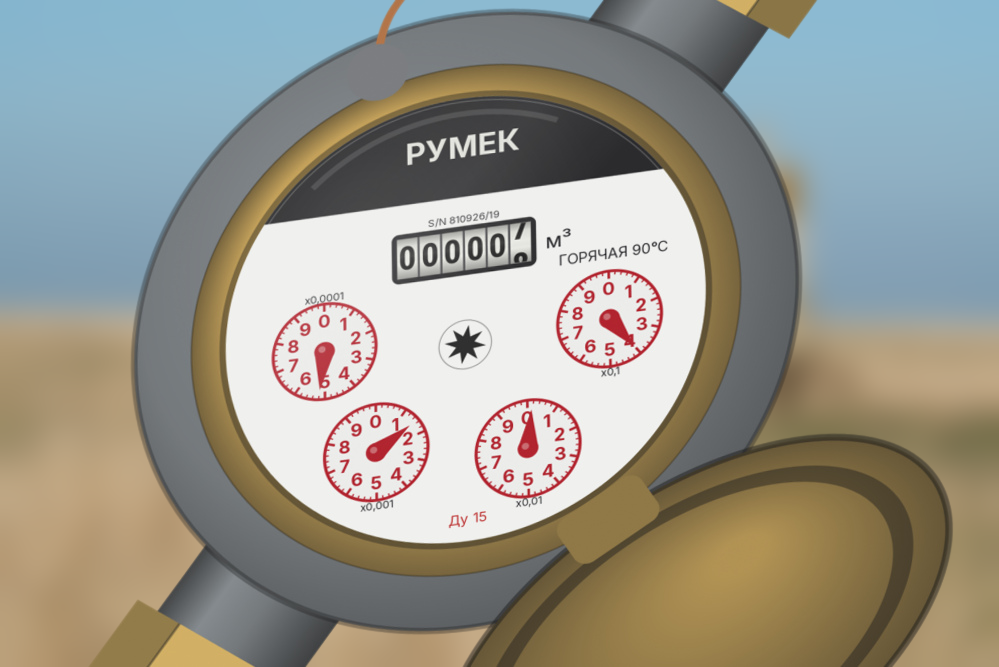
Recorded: 7.4015 m³
